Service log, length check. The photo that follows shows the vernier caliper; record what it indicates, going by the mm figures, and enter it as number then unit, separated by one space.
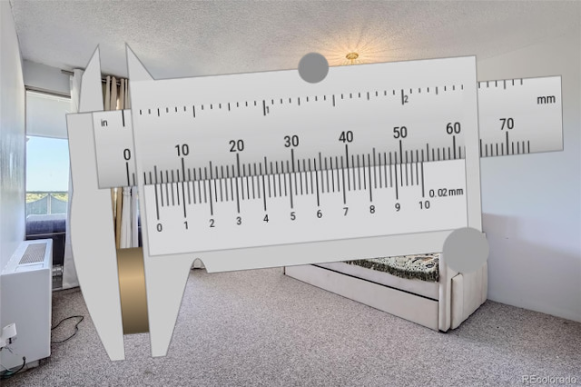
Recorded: 4.8 mm
